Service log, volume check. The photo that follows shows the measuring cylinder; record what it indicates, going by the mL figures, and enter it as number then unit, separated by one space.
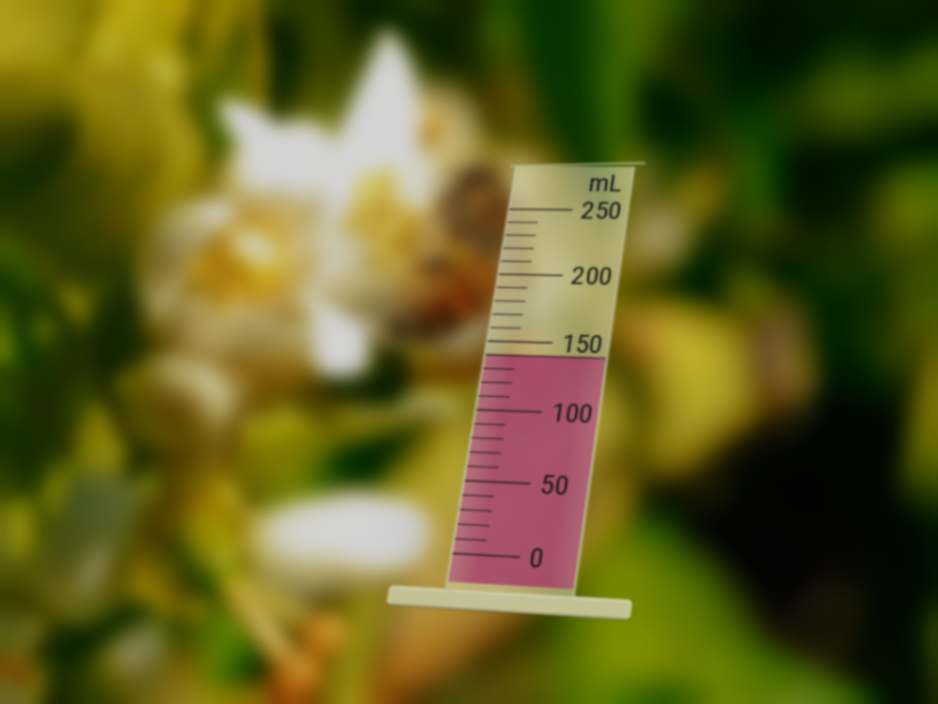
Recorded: 140 mL
